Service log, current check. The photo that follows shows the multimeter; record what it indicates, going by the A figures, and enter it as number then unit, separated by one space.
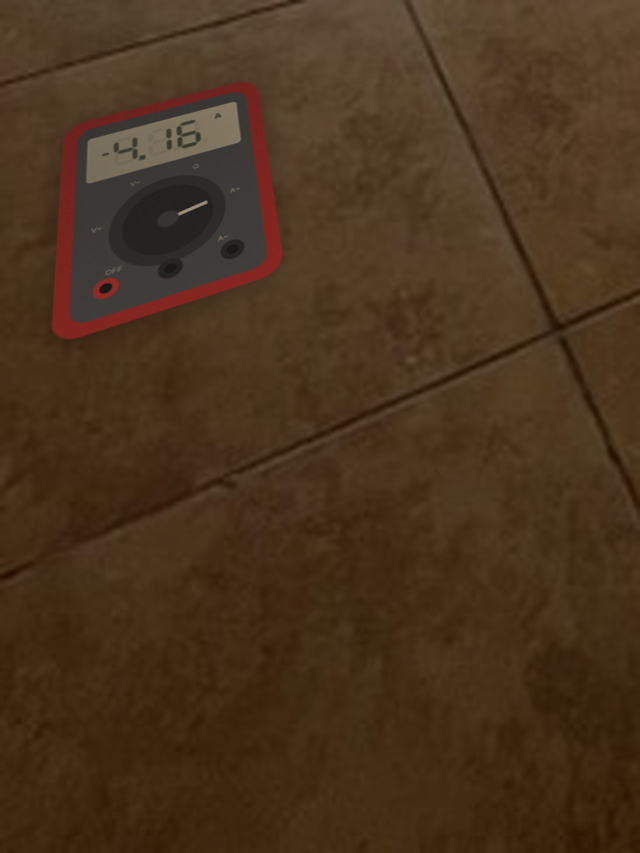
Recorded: -4.16 A
